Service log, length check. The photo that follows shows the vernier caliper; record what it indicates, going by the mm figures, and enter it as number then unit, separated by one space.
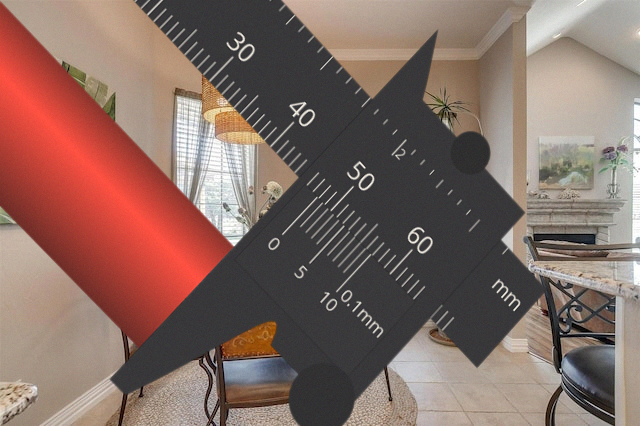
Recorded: 47.8 mm
